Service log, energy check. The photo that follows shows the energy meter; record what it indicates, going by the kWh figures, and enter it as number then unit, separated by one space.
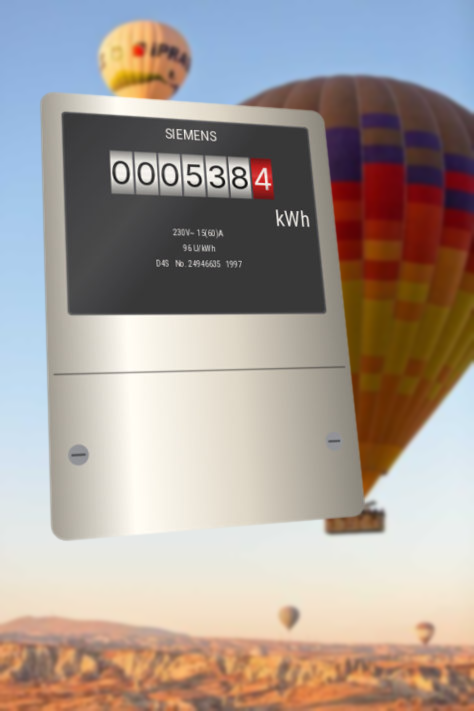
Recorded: 538.4 kWh
